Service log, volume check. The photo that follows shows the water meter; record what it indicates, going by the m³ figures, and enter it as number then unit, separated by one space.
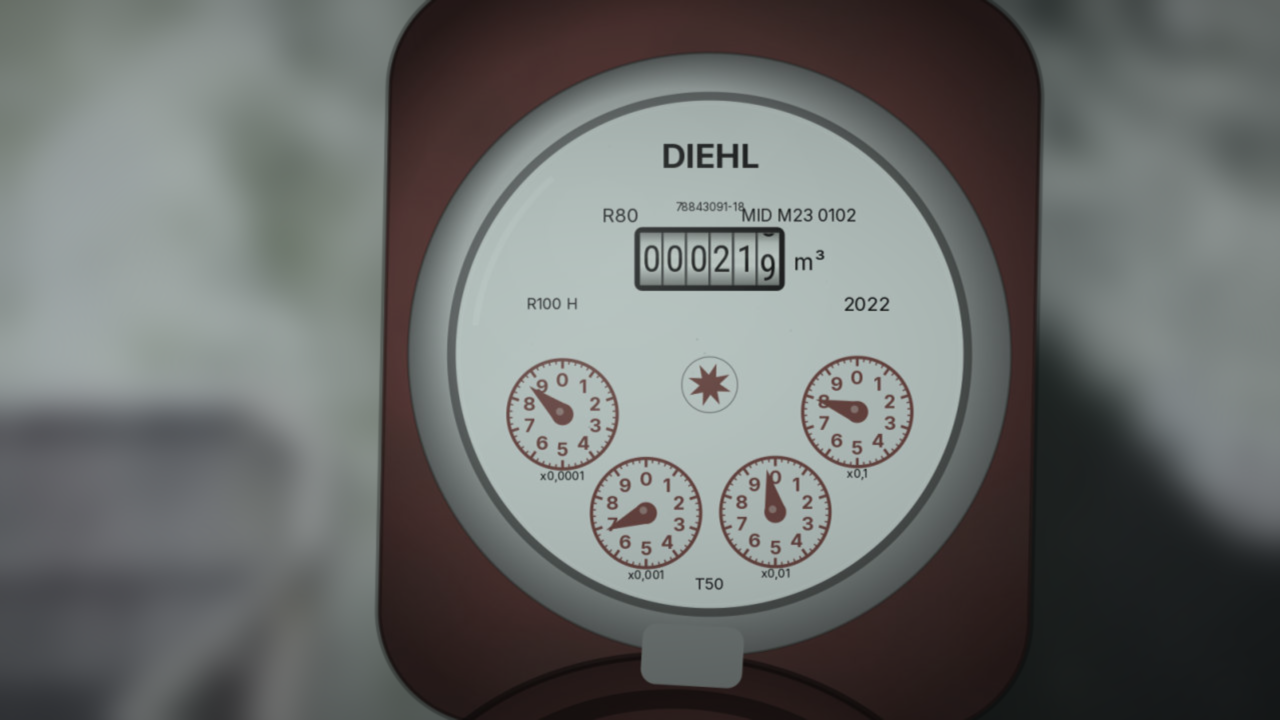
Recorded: 218.7968 m³
